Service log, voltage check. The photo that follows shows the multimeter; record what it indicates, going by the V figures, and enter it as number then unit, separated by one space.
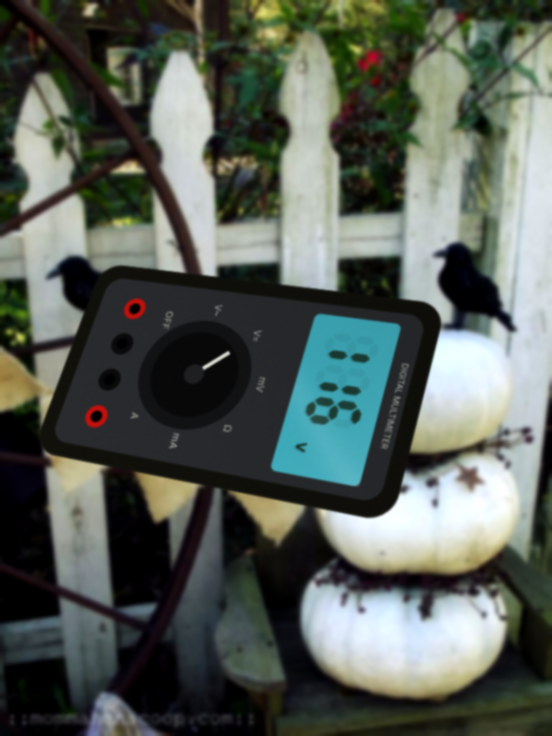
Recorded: 116 V
